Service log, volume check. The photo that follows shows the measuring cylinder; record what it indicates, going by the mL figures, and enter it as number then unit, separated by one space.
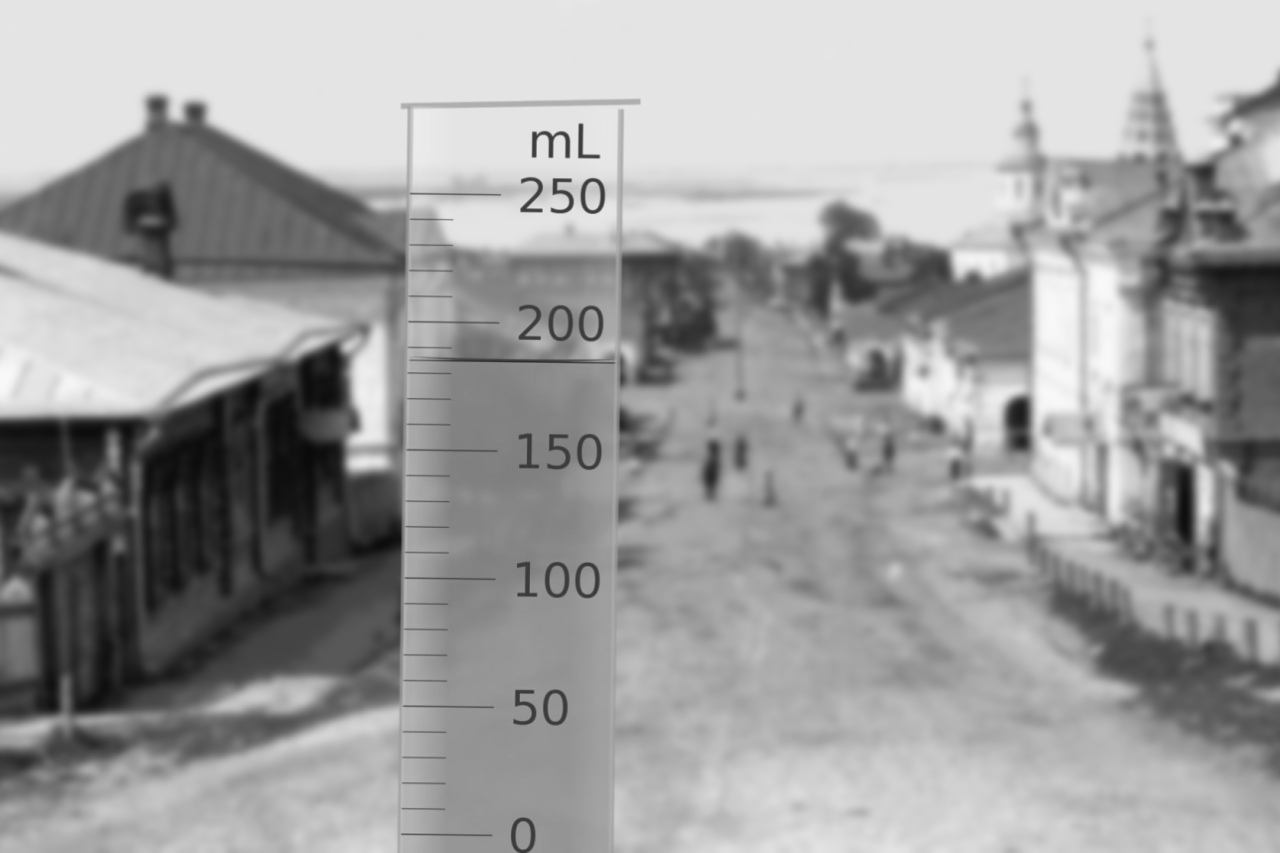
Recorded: 185 mL
